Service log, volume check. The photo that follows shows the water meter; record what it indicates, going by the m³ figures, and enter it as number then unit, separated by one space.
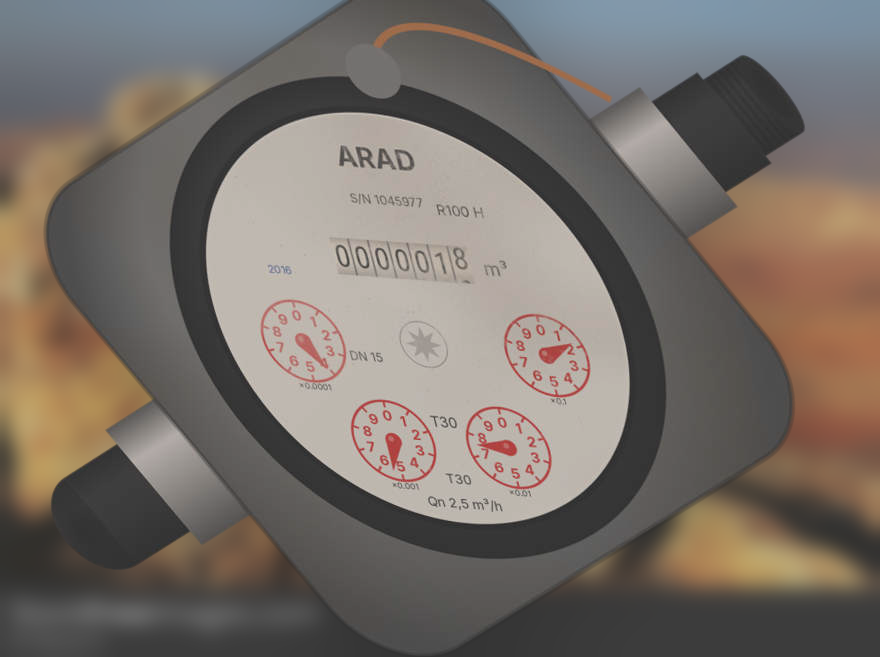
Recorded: 18.1754 m³
